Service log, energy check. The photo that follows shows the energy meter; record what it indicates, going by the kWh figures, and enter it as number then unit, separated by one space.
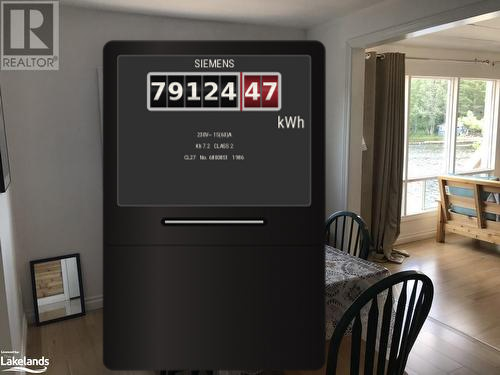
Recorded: 79124.47 kWh
